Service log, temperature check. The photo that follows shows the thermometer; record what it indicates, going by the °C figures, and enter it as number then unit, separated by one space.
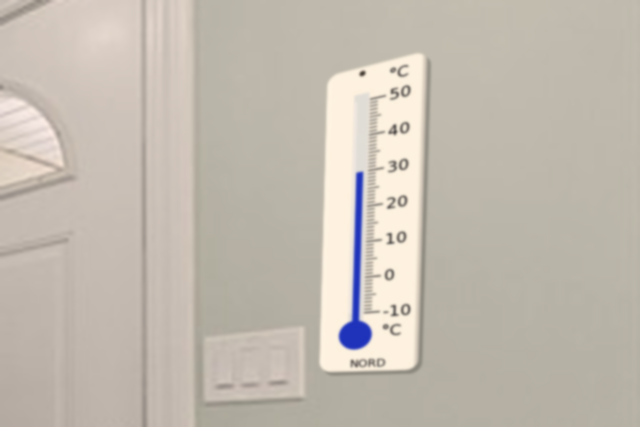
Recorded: 30 °C
